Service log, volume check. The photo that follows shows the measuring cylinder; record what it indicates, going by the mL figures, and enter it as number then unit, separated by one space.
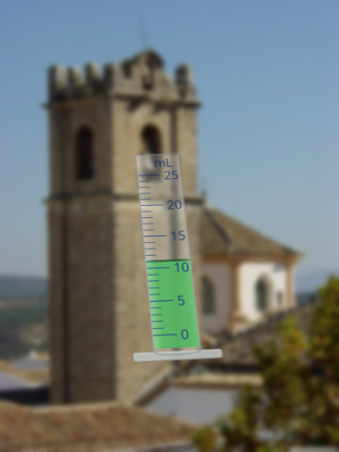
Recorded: 11 mL
